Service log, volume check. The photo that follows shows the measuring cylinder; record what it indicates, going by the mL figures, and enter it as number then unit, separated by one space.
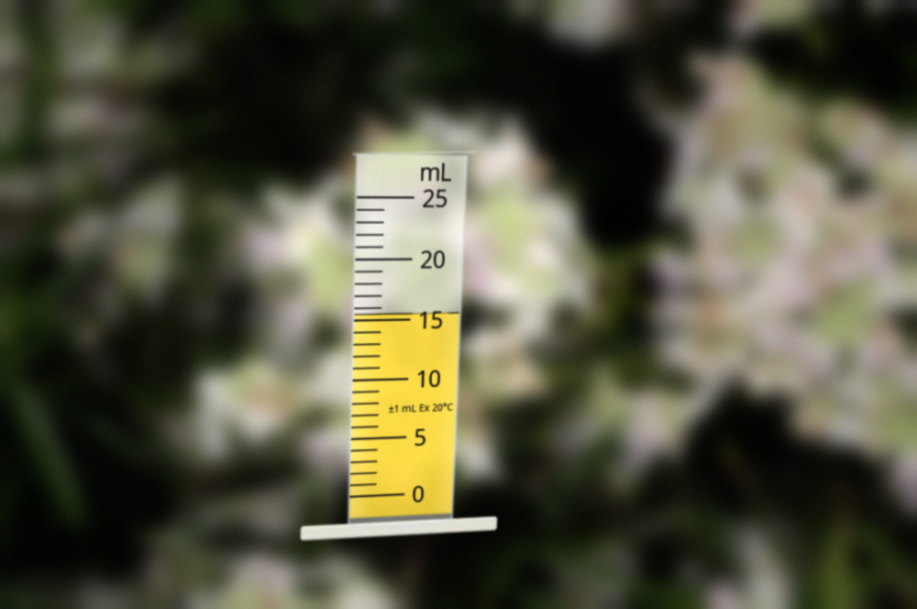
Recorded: 15.5 mL
